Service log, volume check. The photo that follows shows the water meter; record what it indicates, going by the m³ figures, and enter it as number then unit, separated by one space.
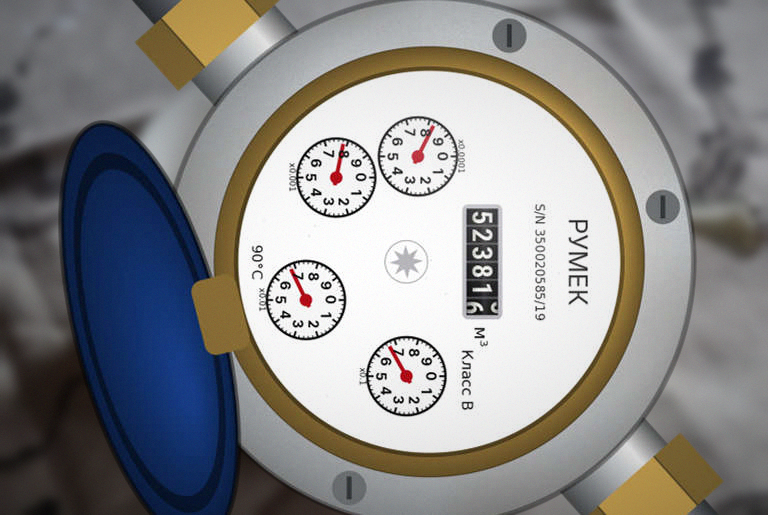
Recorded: 523815.6678 m³
